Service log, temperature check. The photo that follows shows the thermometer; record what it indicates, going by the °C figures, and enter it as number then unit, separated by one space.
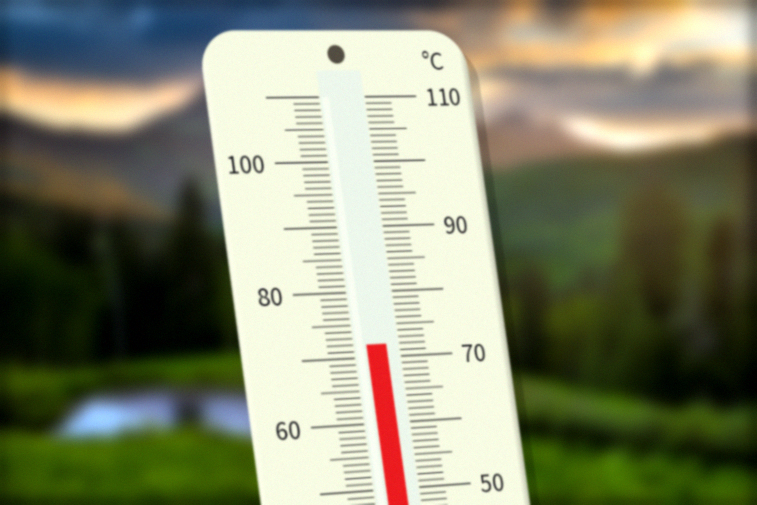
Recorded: 72 °C
